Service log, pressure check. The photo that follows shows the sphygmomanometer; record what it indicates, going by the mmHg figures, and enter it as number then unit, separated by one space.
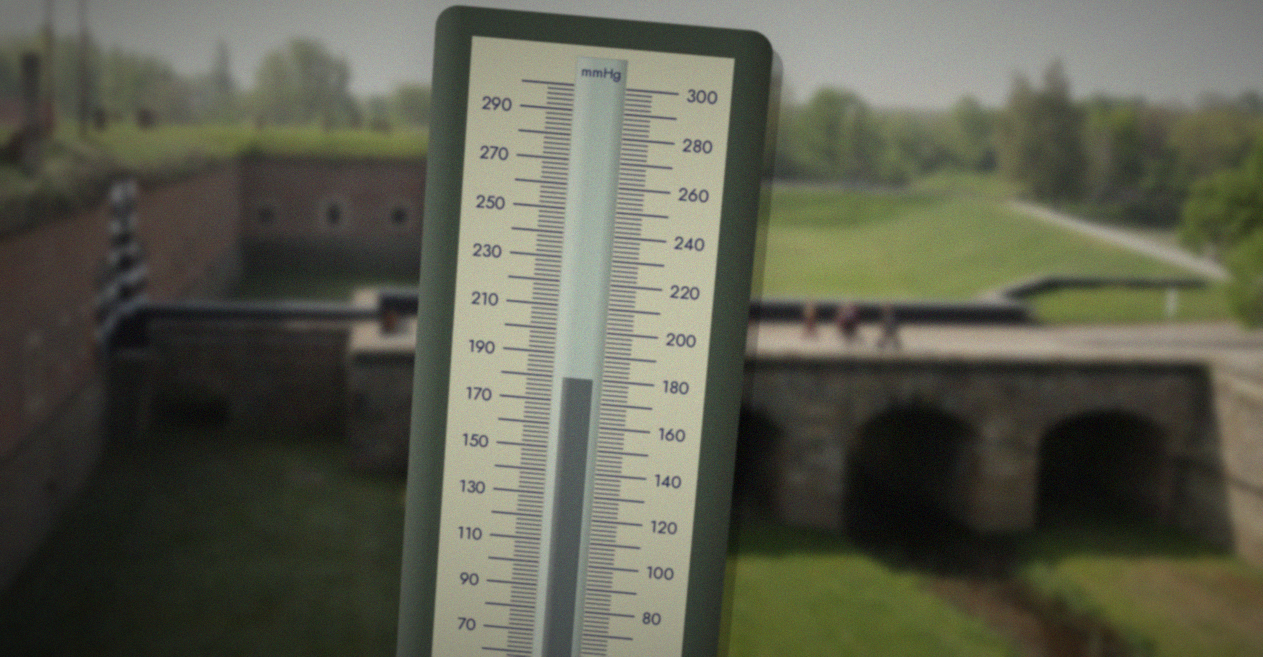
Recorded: 180 mmHg
